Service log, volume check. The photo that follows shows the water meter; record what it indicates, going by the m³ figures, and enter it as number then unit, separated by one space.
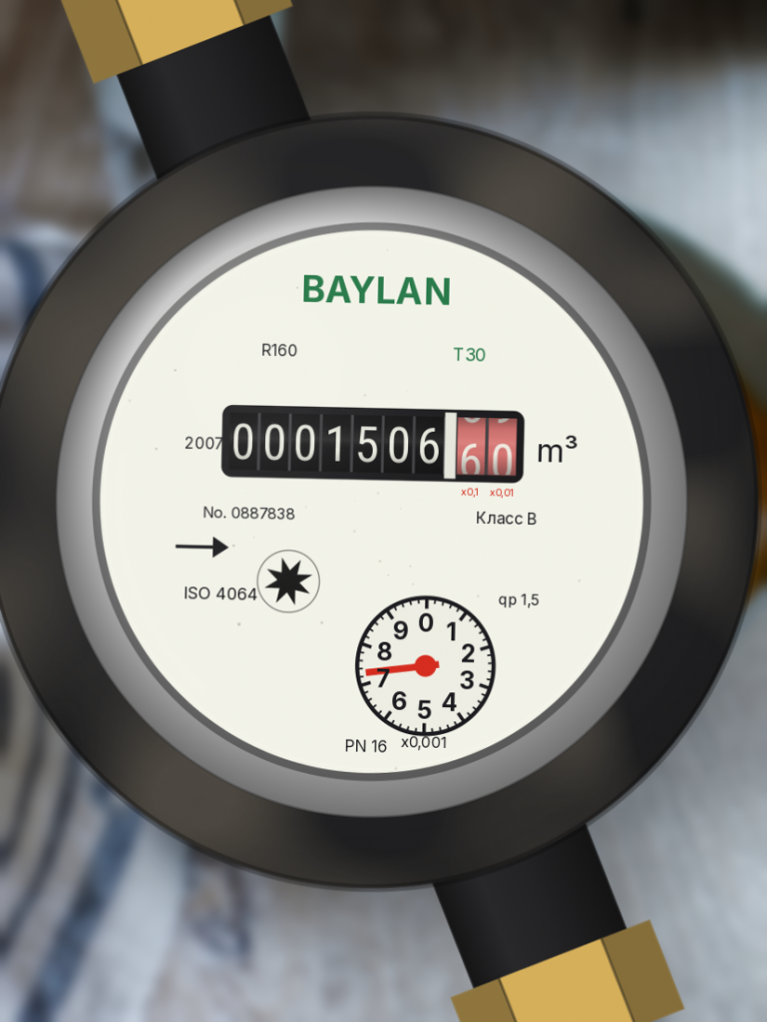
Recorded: 1506.597 m³
